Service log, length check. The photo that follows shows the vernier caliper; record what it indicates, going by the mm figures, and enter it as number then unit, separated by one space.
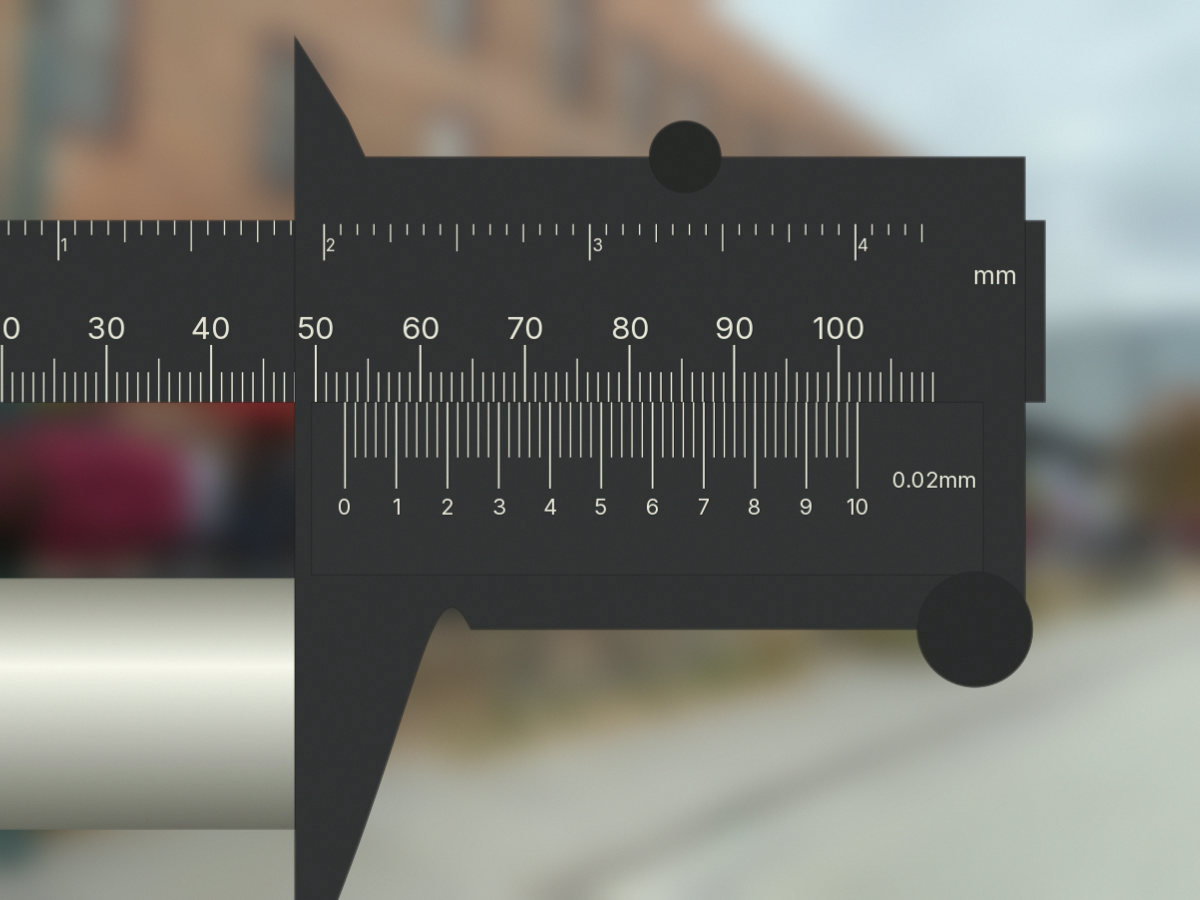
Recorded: 52.8 mm
